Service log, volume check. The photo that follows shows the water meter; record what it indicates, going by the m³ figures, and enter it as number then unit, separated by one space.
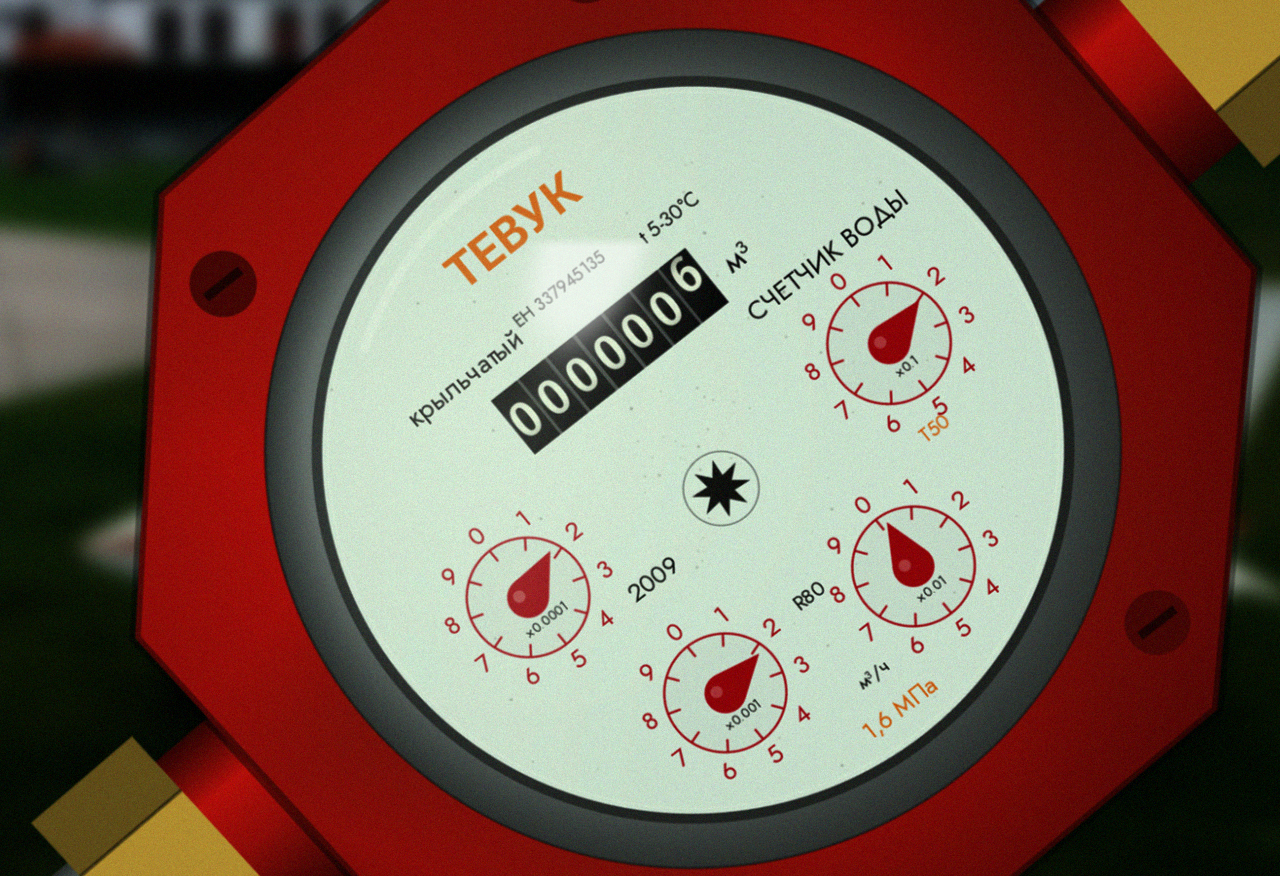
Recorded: 6.2021 m³
